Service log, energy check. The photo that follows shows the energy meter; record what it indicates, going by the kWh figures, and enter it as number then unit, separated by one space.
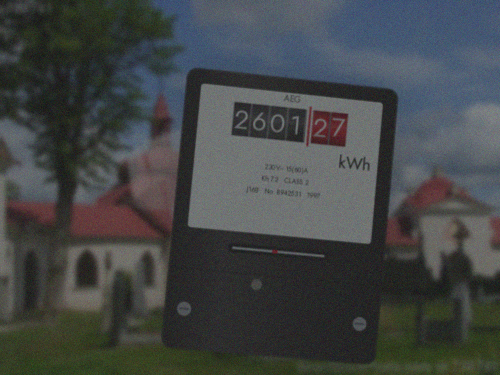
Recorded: 2601.27 kWh
